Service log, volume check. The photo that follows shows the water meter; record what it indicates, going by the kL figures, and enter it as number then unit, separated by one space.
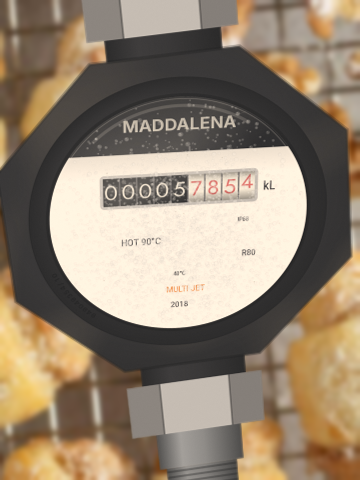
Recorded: 5.7854 kL
